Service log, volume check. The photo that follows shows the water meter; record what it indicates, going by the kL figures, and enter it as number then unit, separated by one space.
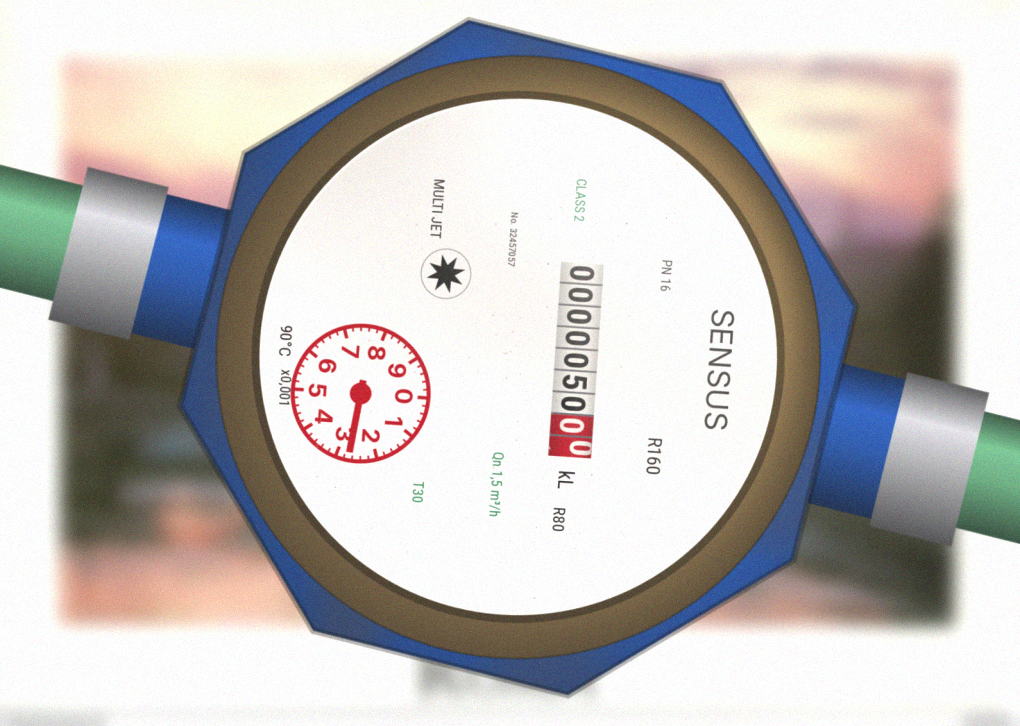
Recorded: 50.002 kL
